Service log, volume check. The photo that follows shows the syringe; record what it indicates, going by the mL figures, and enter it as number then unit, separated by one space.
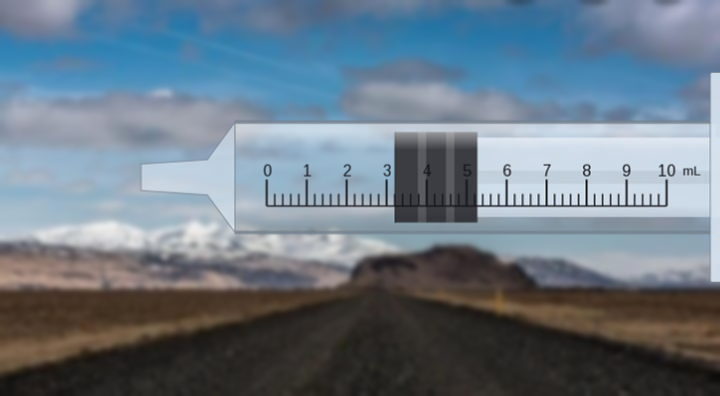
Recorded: 3.2 mL
